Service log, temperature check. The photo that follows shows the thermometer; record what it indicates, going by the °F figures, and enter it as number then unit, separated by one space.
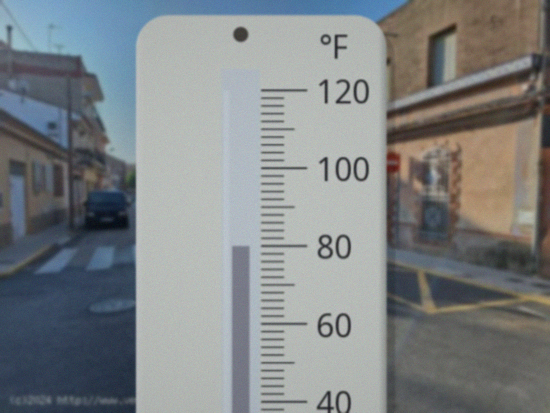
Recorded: 80 °F
